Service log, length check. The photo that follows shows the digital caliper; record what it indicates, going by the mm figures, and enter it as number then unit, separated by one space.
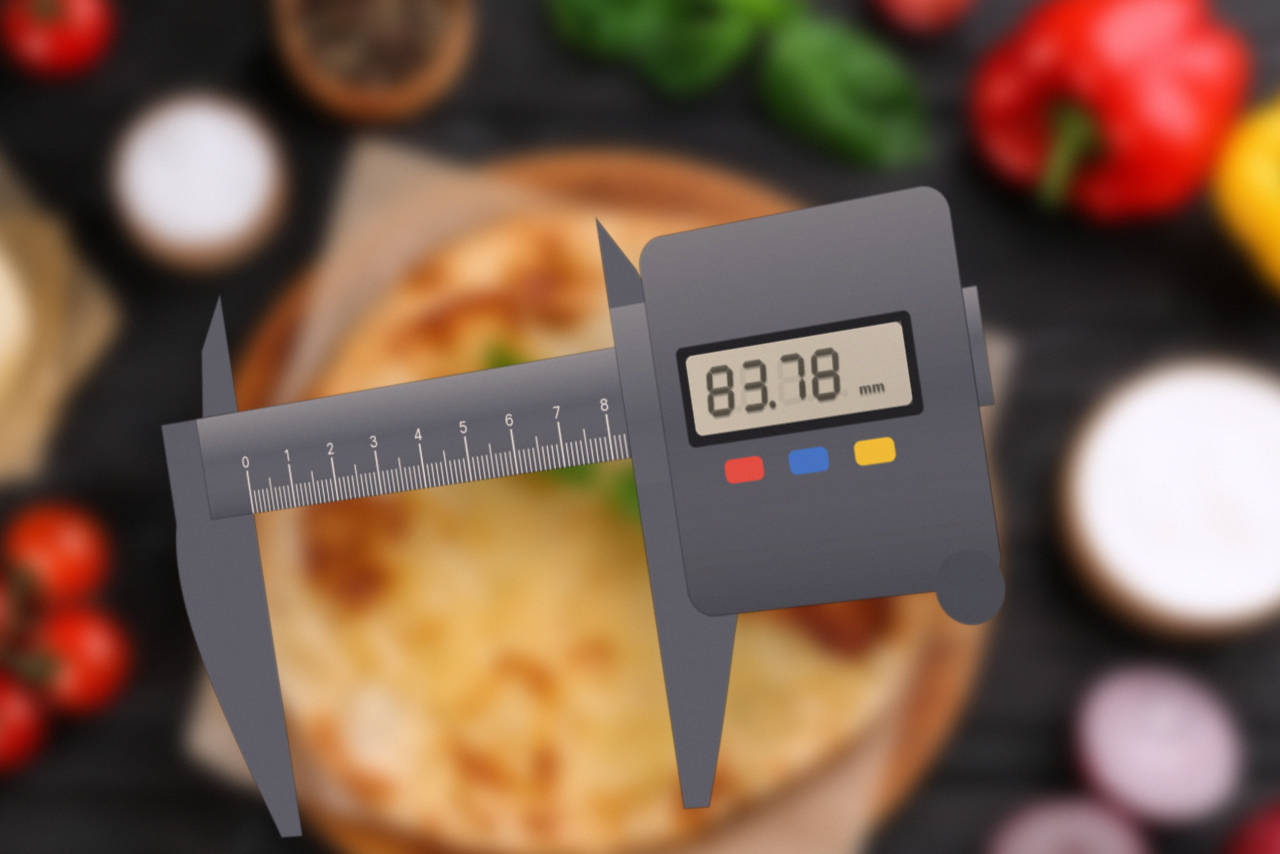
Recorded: 83.78 mm
